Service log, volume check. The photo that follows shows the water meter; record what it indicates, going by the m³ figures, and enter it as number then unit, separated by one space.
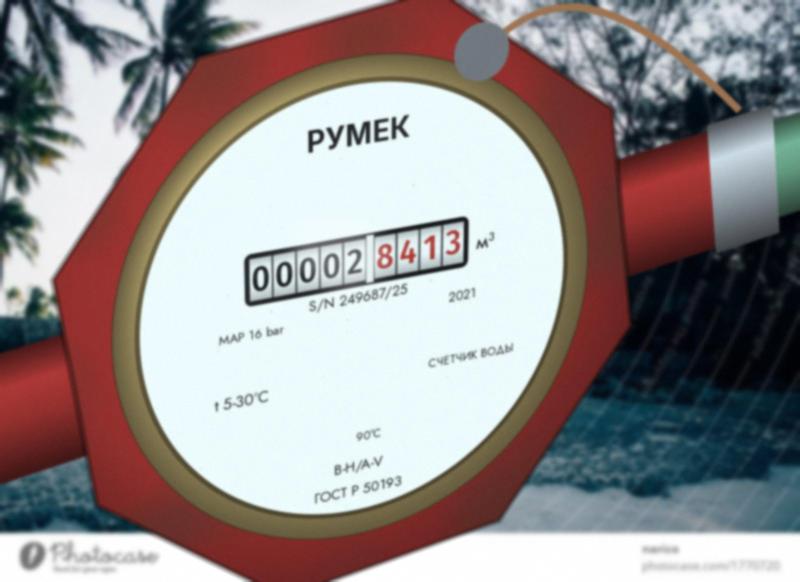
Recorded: 2.8413 m³
